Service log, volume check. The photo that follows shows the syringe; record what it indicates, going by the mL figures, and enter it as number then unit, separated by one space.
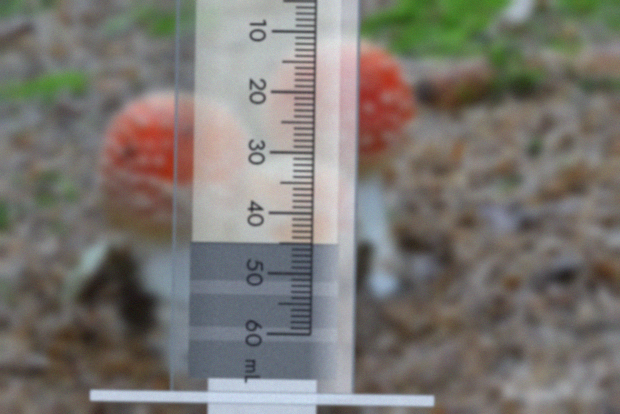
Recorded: 45 mL
